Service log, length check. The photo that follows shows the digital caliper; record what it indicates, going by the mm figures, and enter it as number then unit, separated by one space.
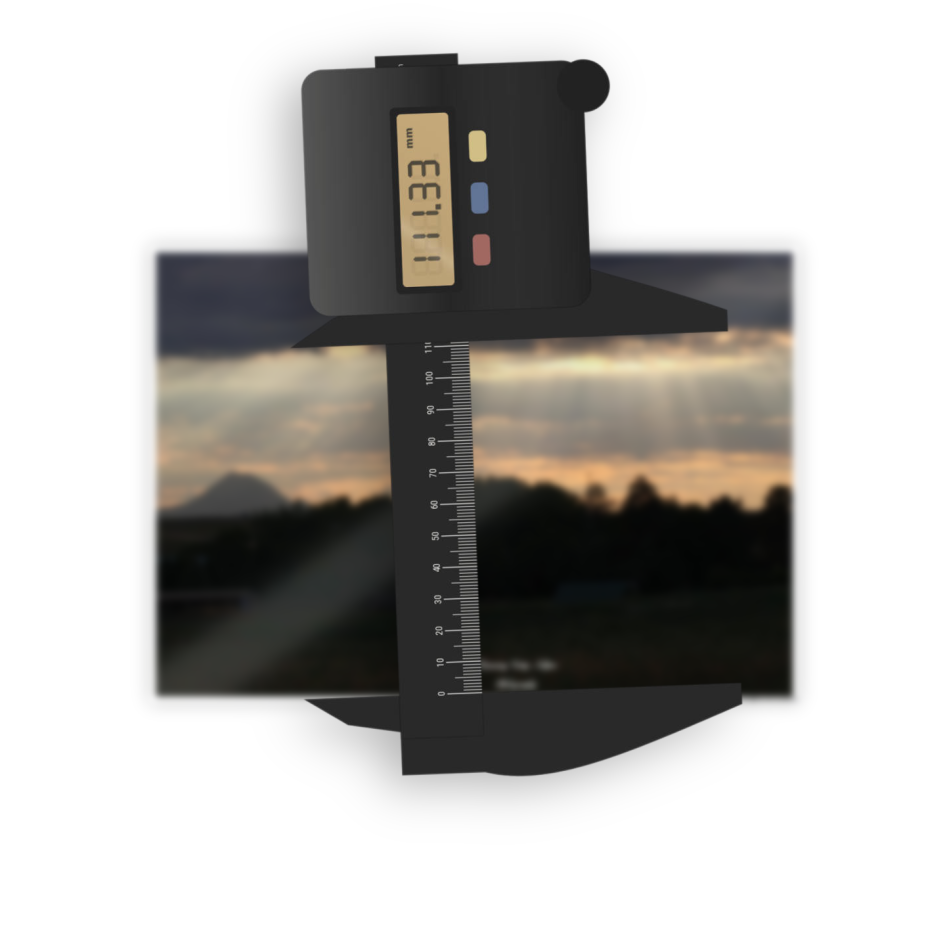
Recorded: 111.33 mm
